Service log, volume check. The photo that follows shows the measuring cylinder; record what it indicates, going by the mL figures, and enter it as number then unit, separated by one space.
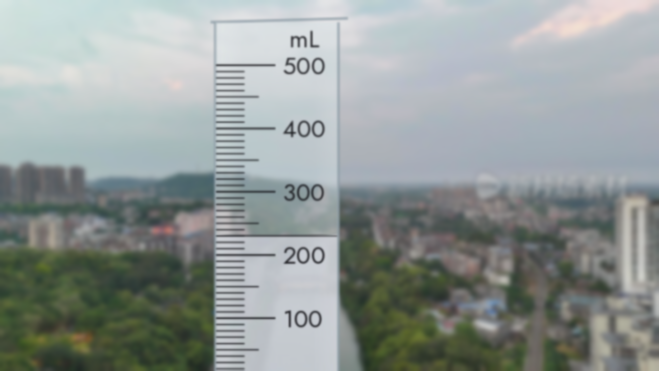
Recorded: 230 mL
